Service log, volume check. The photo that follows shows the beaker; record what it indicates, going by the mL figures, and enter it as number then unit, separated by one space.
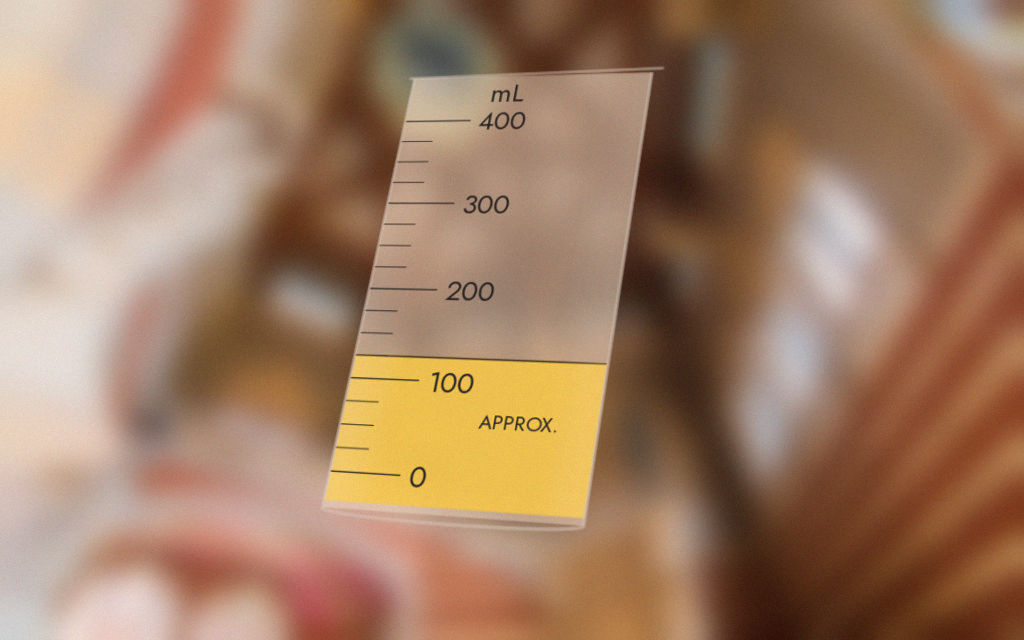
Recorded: 125 mL
